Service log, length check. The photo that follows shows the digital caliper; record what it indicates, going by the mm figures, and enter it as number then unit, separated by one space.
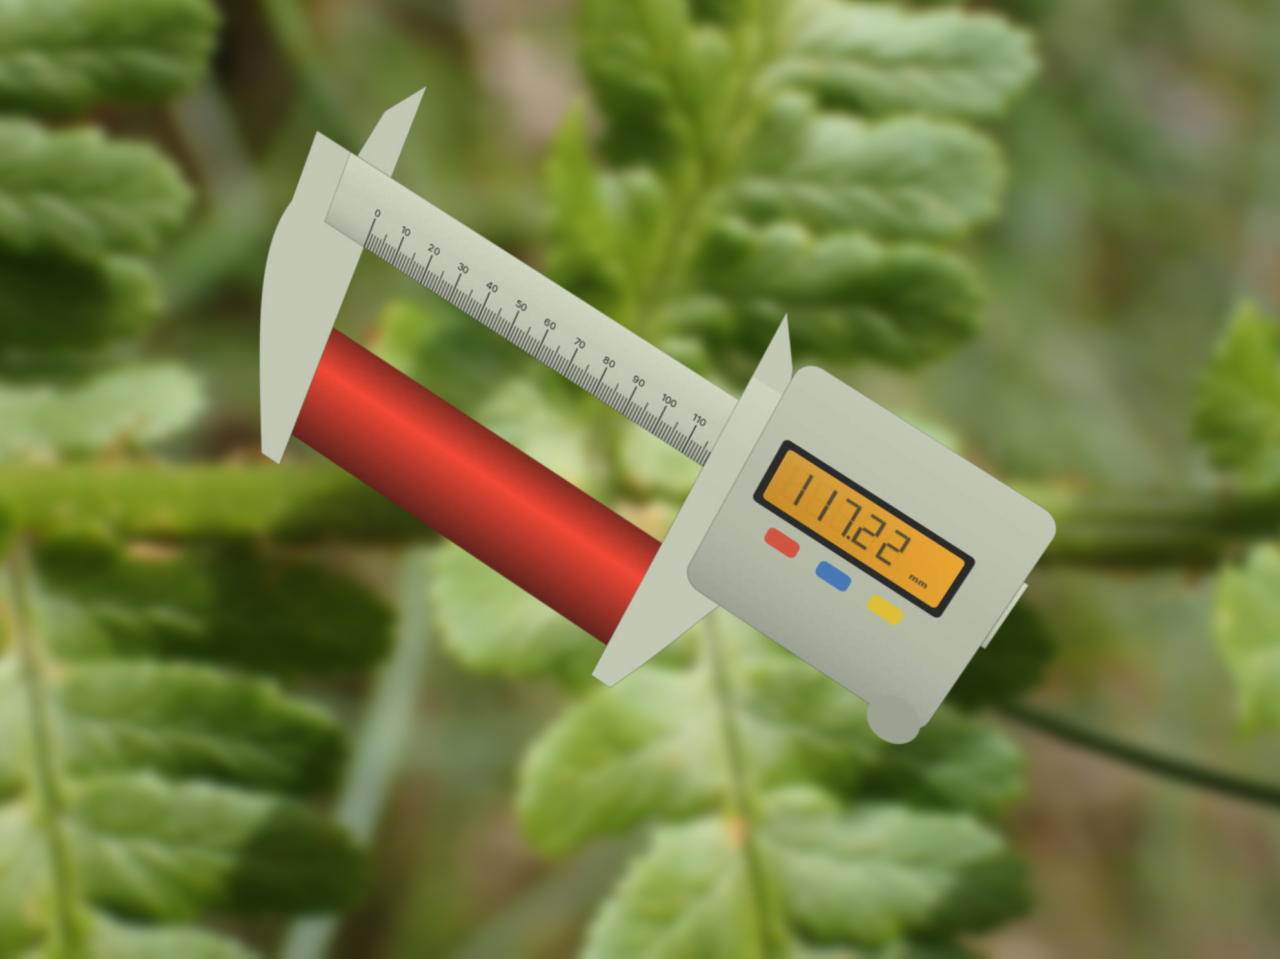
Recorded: 117.22 mm
